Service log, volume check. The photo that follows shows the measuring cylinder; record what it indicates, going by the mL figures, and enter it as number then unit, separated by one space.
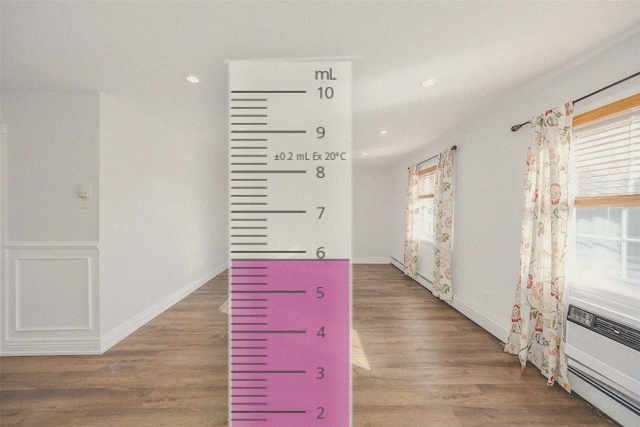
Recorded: 5.8 mL
